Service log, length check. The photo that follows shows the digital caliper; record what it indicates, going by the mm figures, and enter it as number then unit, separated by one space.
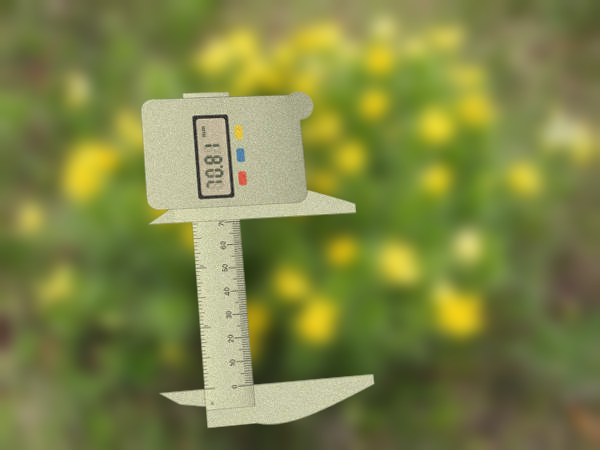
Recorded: 70.81 mm
